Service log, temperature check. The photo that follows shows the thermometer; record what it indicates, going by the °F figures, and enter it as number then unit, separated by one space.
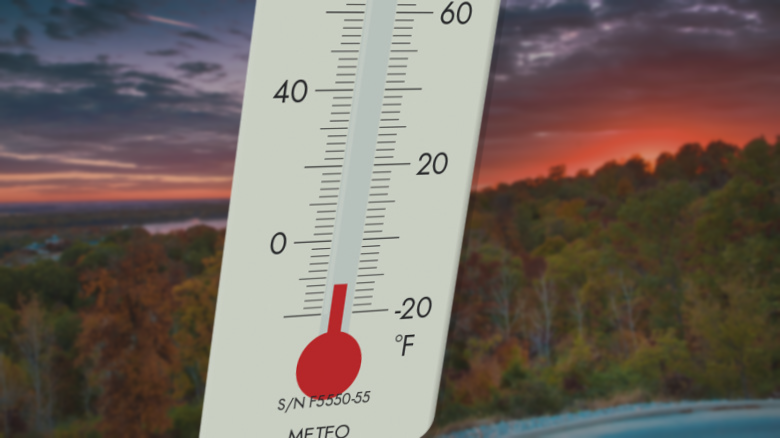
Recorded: -12 °F
